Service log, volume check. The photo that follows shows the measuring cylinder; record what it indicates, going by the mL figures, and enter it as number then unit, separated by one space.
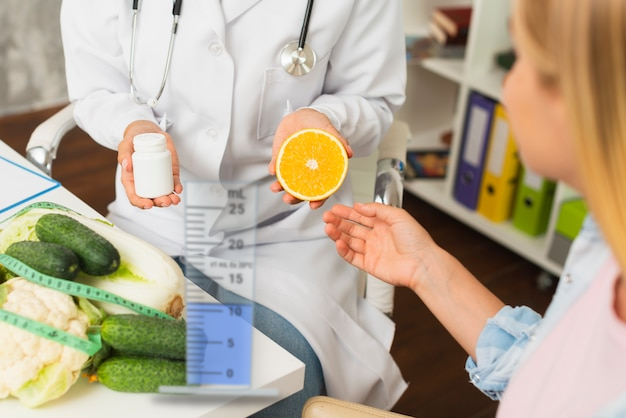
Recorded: 11 mL
